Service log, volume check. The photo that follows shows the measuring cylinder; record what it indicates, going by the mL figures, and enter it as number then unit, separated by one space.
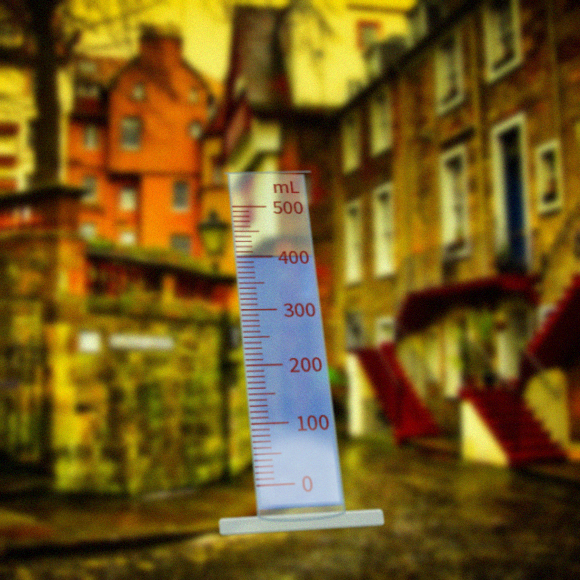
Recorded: 400 mL
